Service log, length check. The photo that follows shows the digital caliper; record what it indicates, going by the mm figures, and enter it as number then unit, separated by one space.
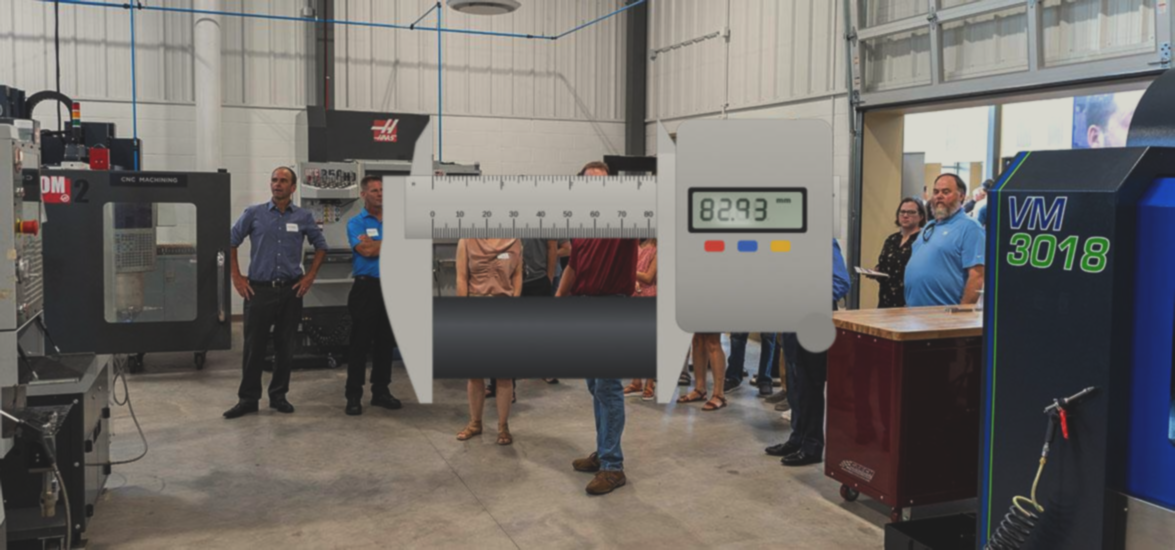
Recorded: 82.93 mm
